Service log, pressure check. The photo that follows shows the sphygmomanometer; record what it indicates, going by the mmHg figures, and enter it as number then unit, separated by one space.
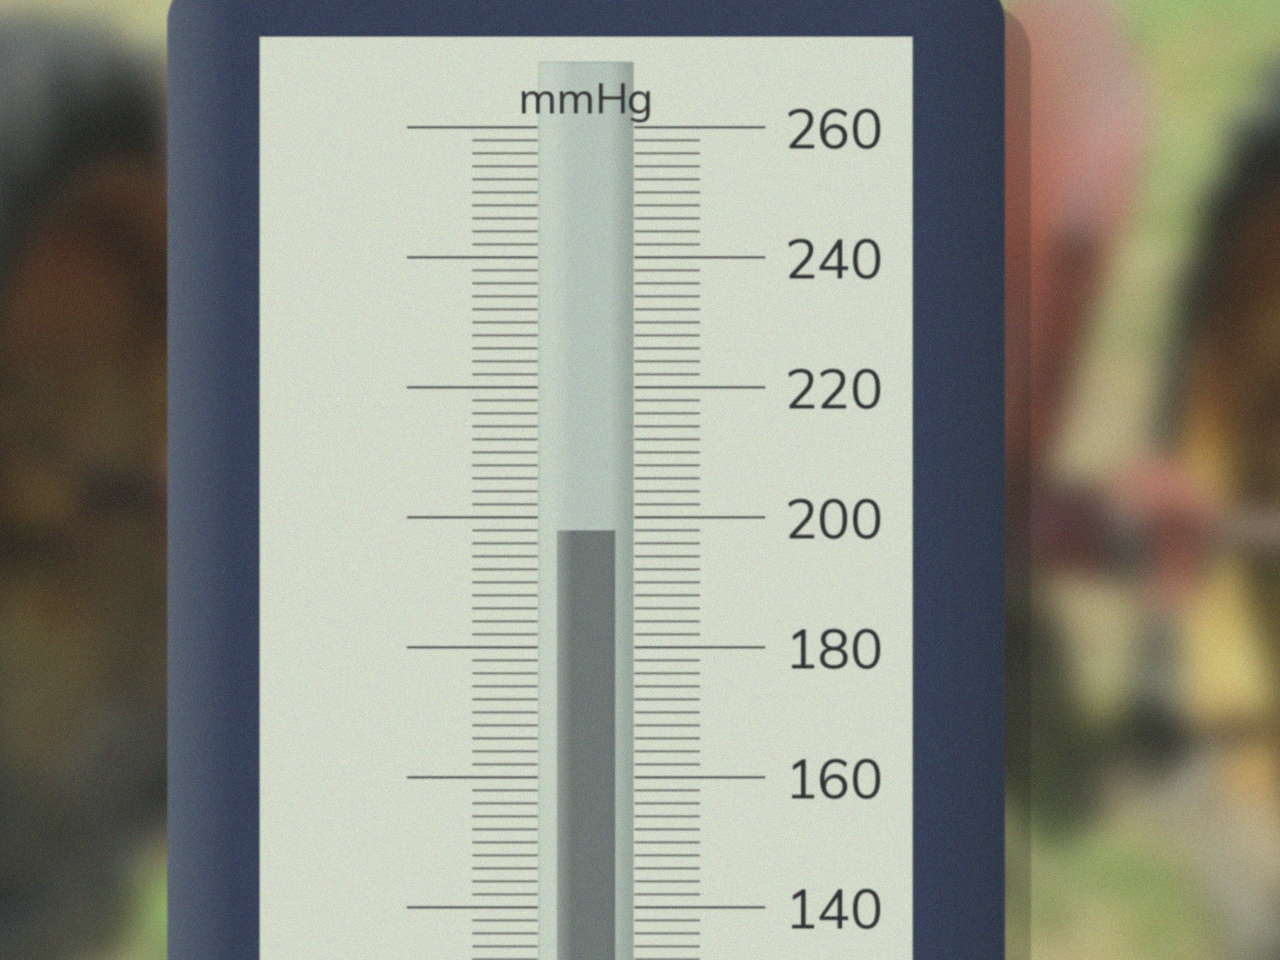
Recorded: 198 mmHg
